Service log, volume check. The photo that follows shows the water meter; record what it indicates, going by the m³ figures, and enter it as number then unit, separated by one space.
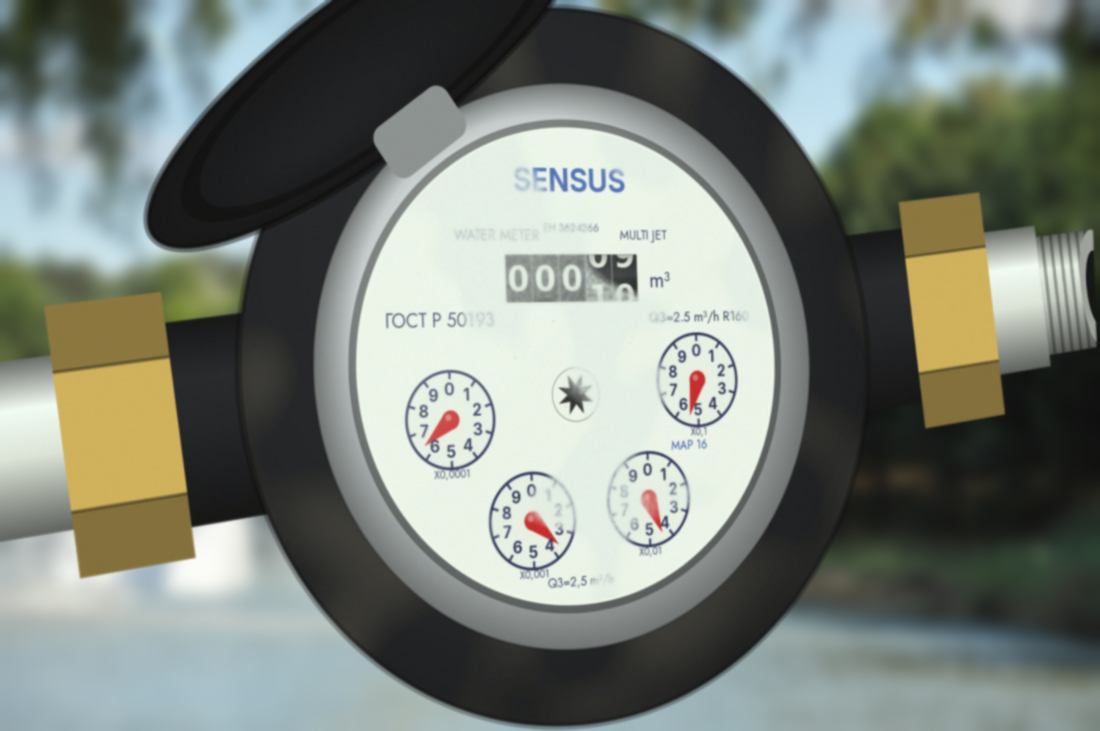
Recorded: 9.5436 m³
